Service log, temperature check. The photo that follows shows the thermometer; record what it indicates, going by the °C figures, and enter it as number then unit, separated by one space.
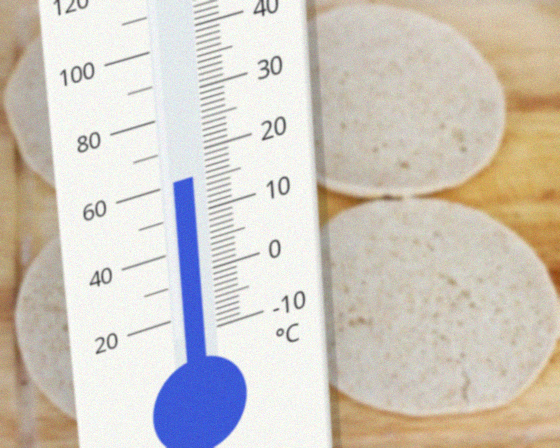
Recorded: 16 °C
